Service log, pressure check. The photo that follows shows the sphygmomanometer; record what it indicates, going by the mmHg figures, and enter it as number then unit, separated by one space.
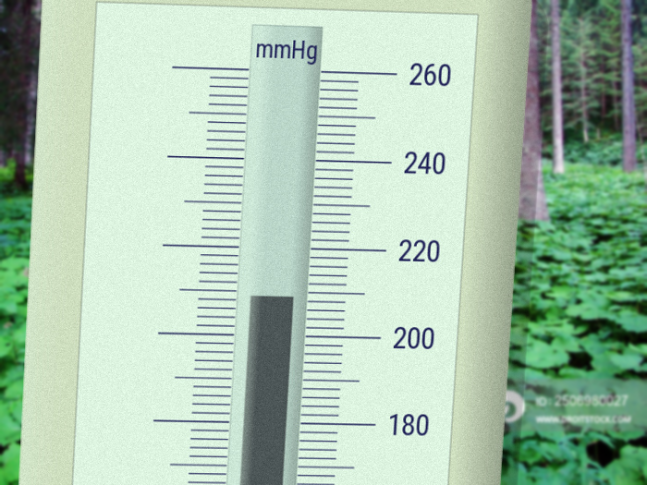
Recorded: 209 mmHg
